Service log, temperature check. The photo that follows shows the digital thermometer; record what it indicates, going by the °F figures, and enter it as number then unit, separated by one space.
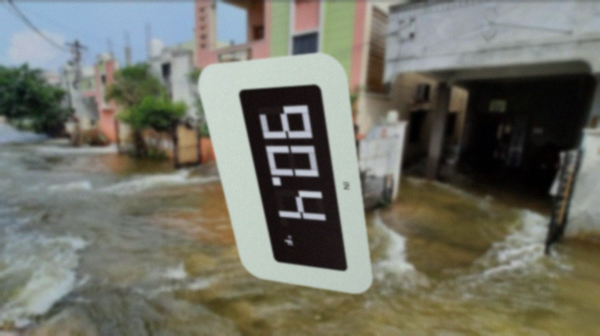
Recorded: 90.4 °F
